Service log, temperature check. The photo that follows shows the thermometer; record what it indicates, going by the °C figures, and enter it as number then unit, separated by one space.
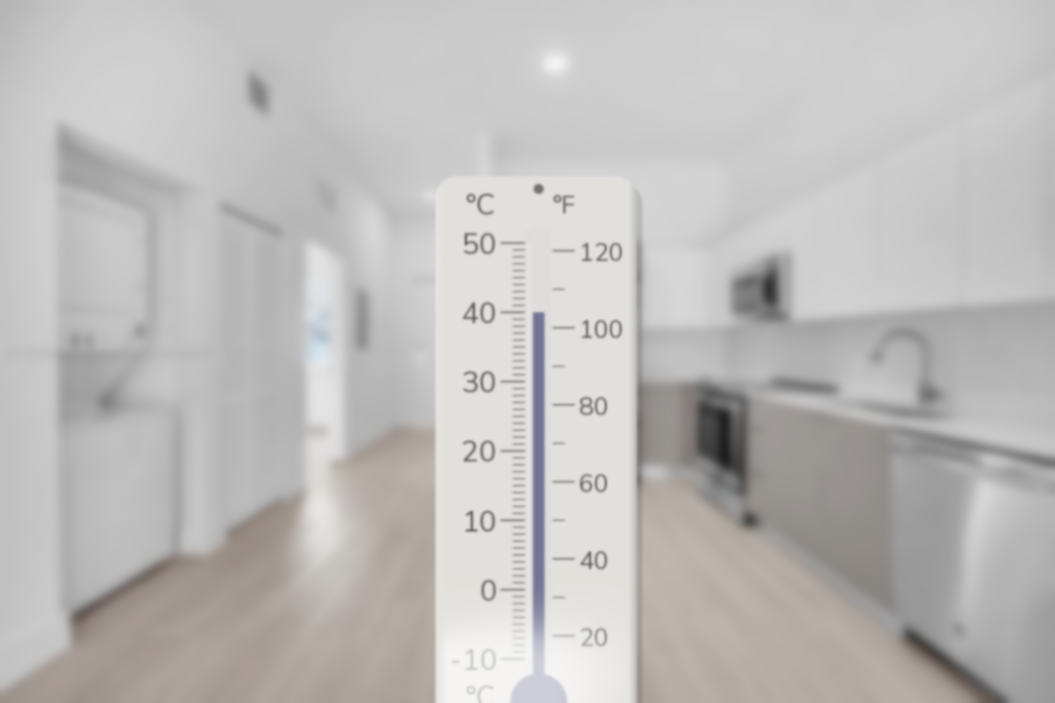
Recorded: 40 °C
